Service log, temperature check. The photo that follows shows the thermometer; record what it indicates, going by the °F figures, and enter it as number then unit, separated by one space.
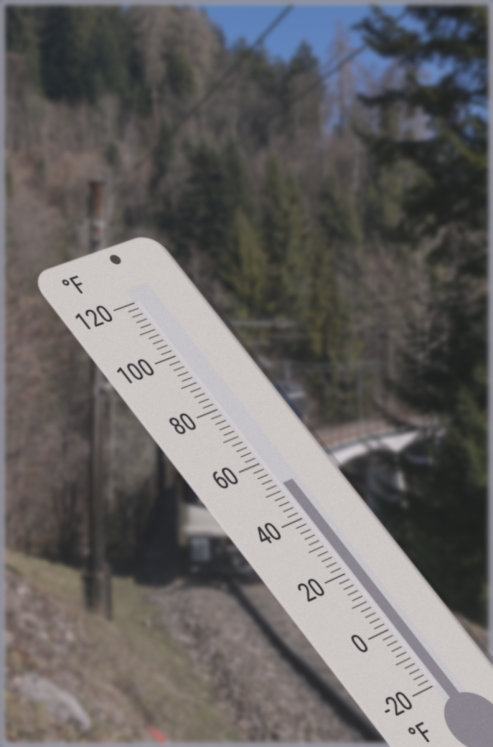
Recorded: 52 °F
